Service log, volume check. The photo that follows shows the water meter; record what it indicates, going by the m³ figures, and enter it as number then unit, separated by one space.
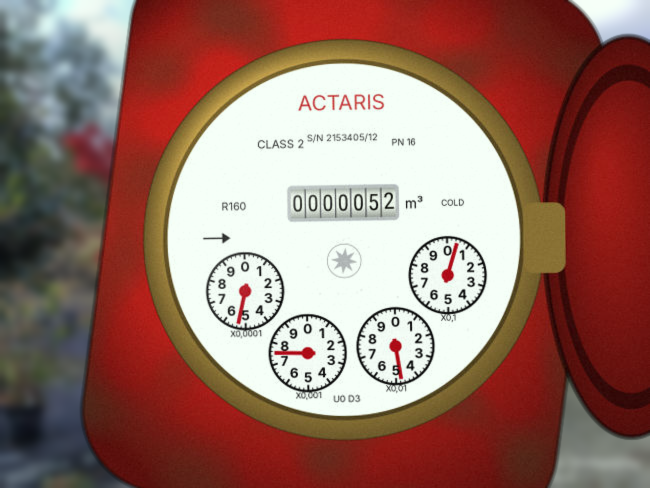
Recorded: 52.0475 m³
